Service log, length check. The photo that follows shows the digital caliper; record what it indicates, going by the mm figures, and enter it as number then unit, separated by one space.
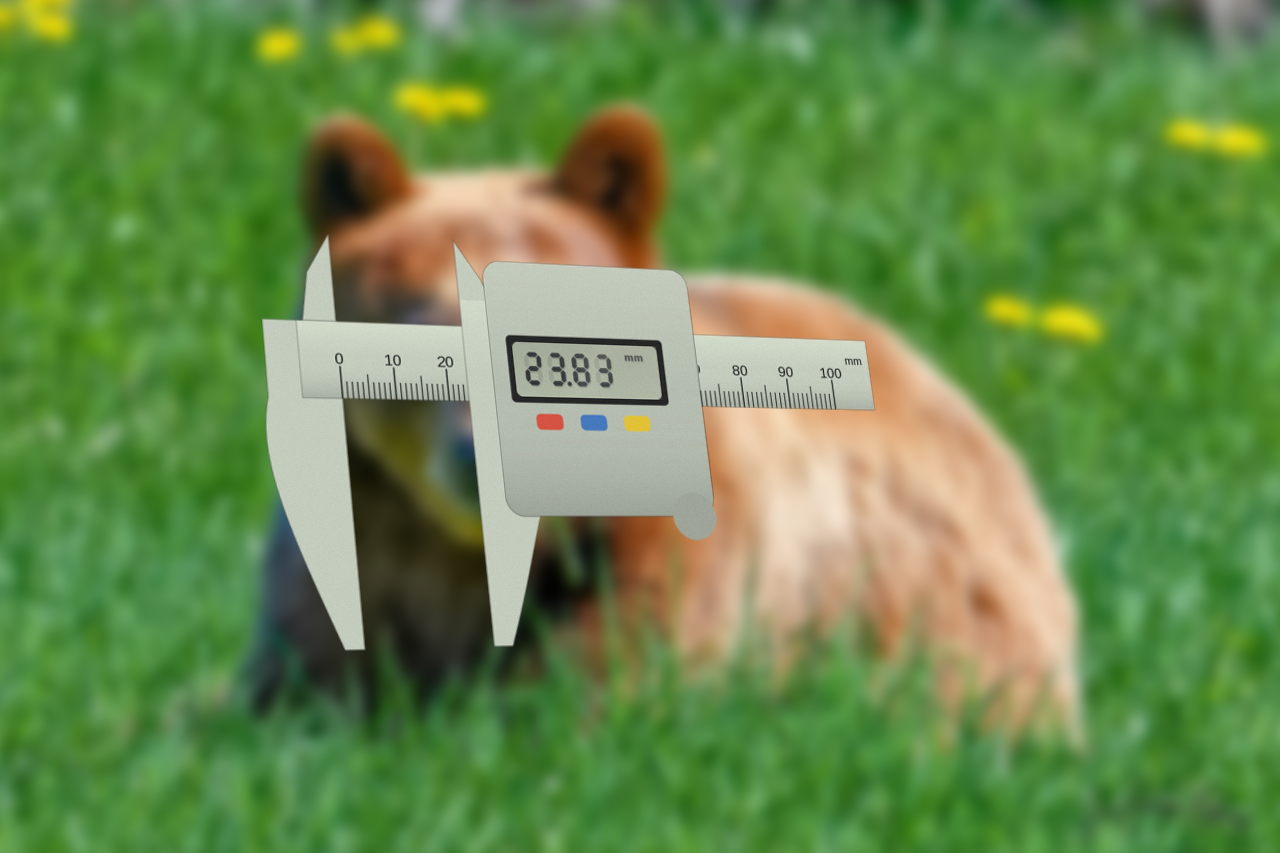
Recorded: 23.83 mm
